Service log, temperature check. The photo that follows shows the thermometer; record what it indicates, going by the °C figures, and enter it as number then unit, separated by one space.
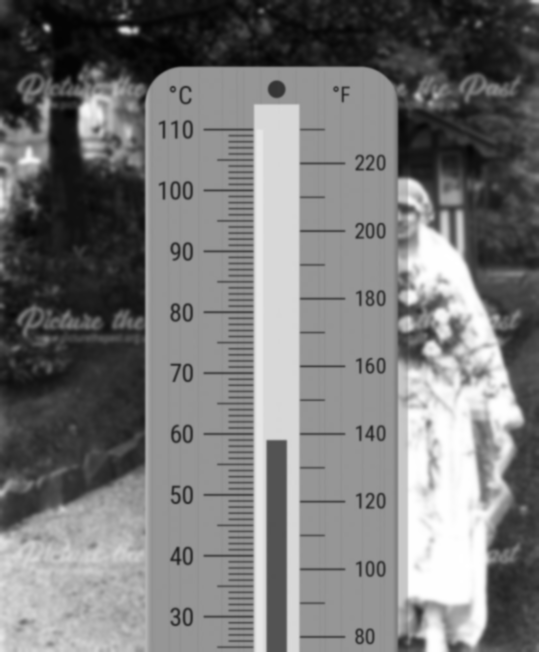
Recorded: 59 °C
